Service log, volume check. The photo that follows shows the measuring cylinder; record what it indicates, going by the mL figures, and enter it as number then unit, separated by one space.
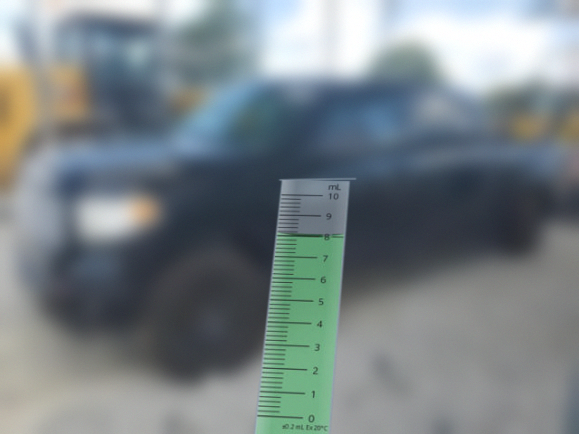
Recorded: 8 mL
